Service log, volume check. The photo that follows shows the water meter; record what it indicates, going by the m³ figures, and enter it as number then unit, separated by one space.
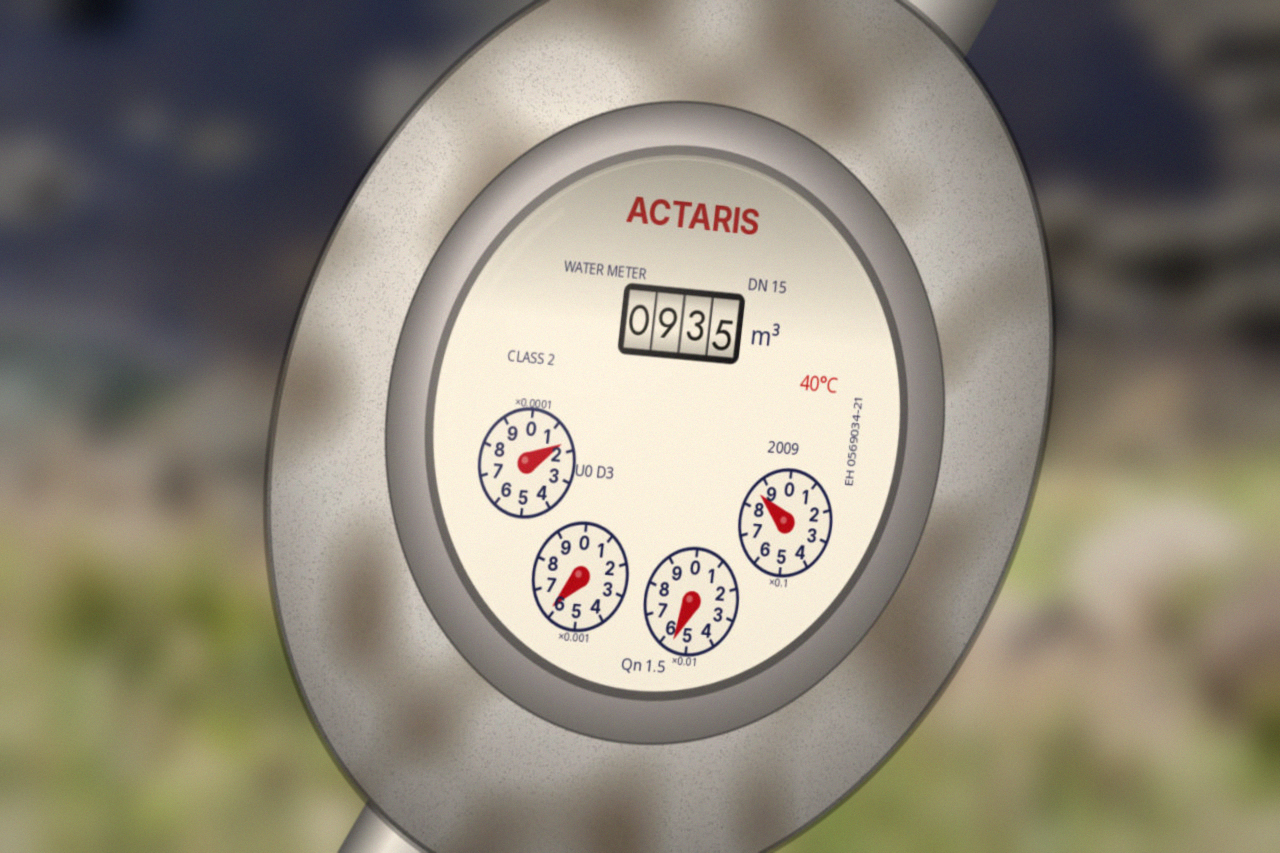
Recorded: 934.8561 m³
